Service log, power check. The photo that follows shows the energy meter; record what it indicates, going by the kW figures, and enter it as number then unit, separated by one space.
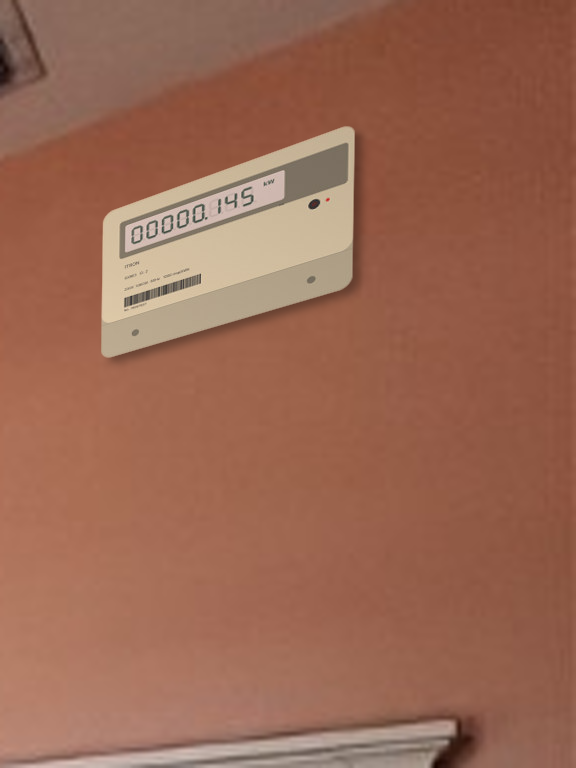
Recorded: 0.145 kW
